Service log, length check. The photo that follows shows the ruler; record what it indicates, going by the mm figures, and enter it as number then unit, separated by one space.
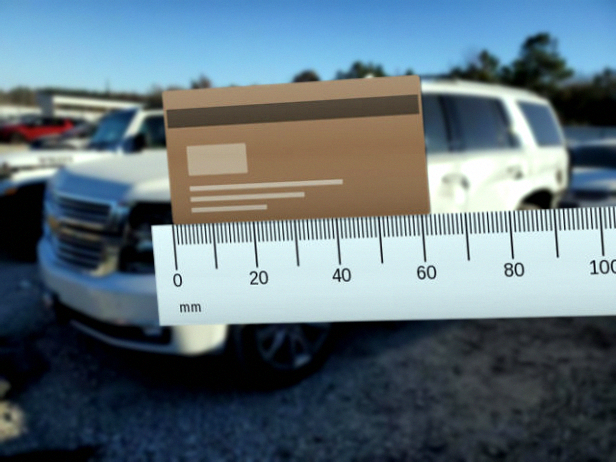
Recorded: 62 mm
